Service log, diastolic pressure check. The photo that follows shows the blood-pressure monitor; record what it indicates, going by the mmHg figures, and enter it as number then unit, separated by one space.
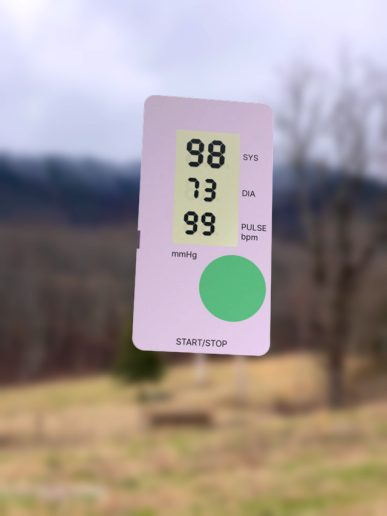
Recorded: 73 mmHg
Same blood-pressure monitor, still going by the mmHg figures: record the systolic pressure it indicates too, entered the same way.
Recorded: 98 mmHg
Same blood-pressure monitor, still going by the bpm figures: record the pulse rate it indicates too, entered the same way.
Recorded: 99 bpm
